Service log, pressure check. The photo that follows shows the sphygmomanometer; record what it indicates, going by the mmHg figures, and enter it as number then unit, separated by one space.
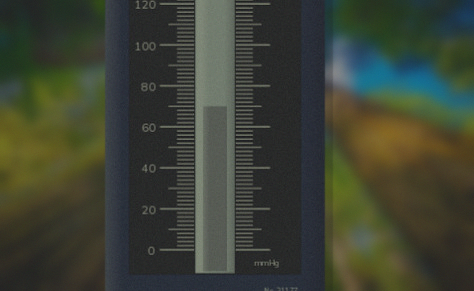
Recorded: 70 mmHg
